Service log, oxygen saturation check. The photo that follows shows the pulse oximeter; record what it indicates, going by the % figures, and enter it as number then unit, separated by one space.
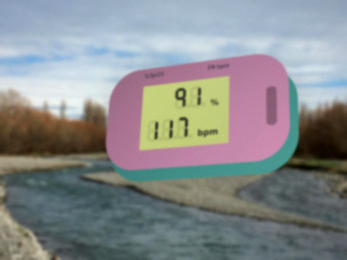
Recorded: 91 %
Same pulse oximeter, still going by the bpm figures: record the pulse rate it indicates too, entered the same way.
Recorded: 117 bpm
